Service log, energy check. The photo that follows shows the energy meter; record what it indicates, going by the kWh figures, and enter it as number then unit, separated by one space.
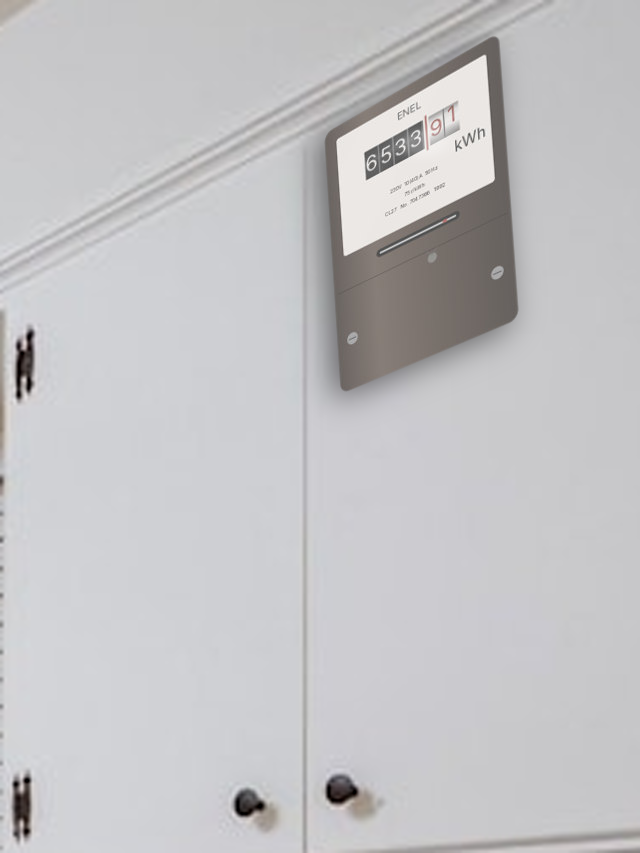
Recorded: 6533.91 kWh
